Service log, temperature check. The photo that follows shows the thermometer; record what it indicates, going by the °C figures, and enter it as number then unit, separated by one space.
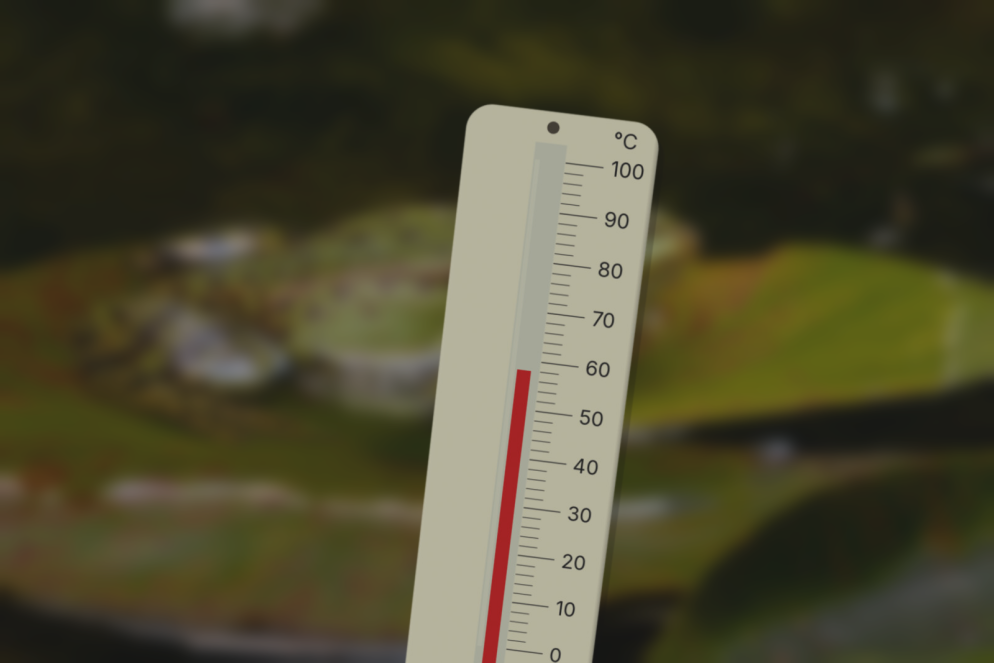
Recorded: 58 °C
